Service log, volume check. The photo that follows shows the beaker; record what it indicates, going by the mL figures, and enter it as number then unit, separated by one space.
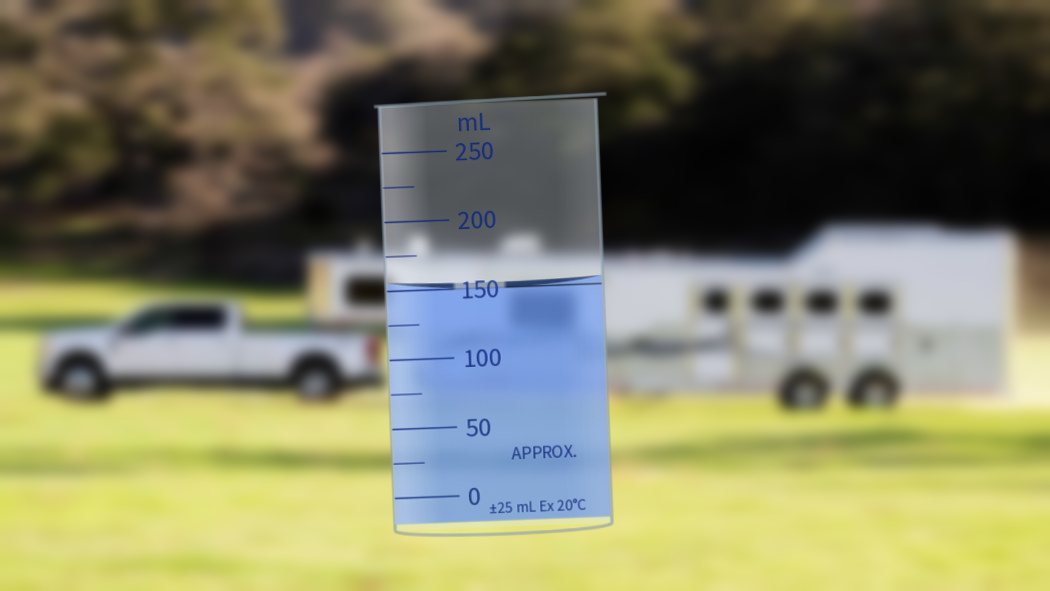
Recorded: 150 mL
